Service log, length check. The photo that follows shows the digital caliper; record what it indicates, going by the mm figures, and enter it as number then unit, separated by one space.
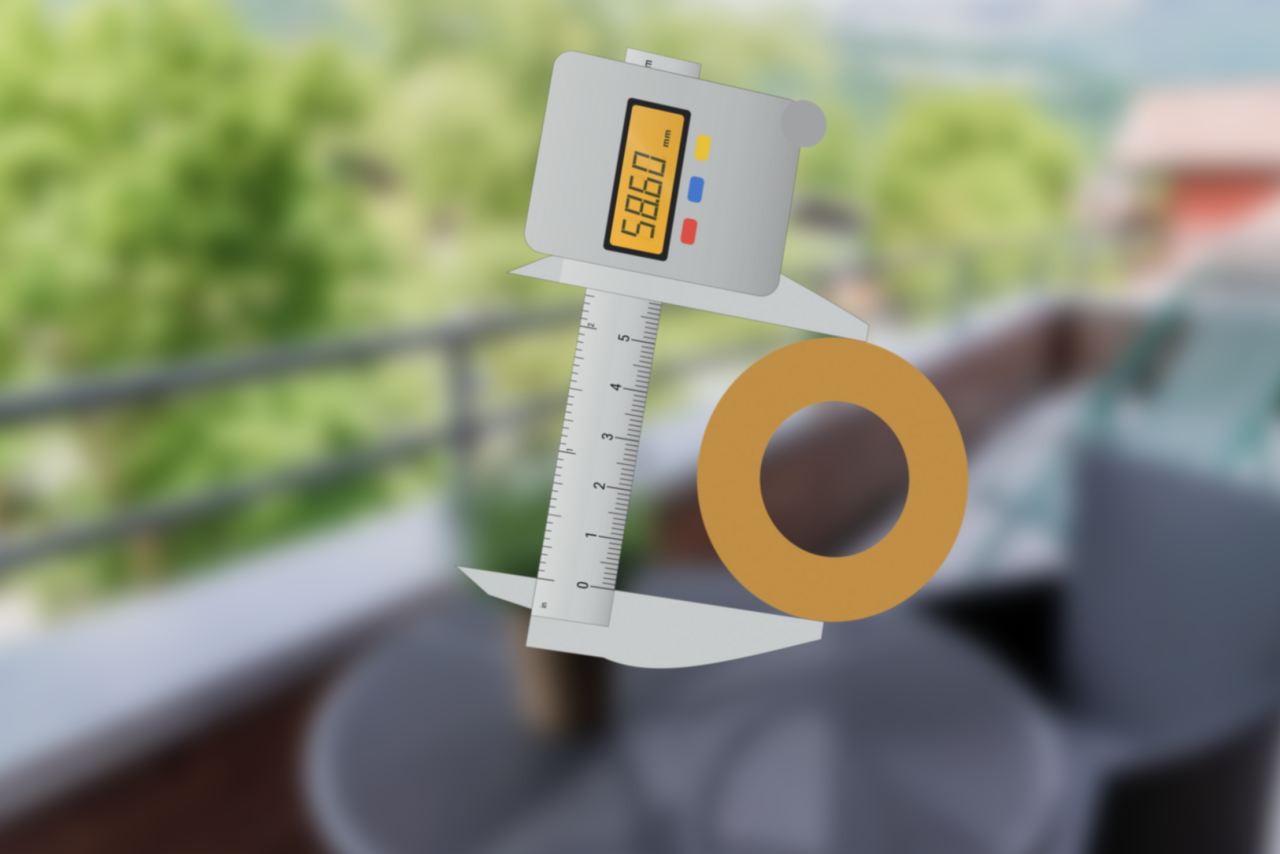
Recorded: 58.60 mm
